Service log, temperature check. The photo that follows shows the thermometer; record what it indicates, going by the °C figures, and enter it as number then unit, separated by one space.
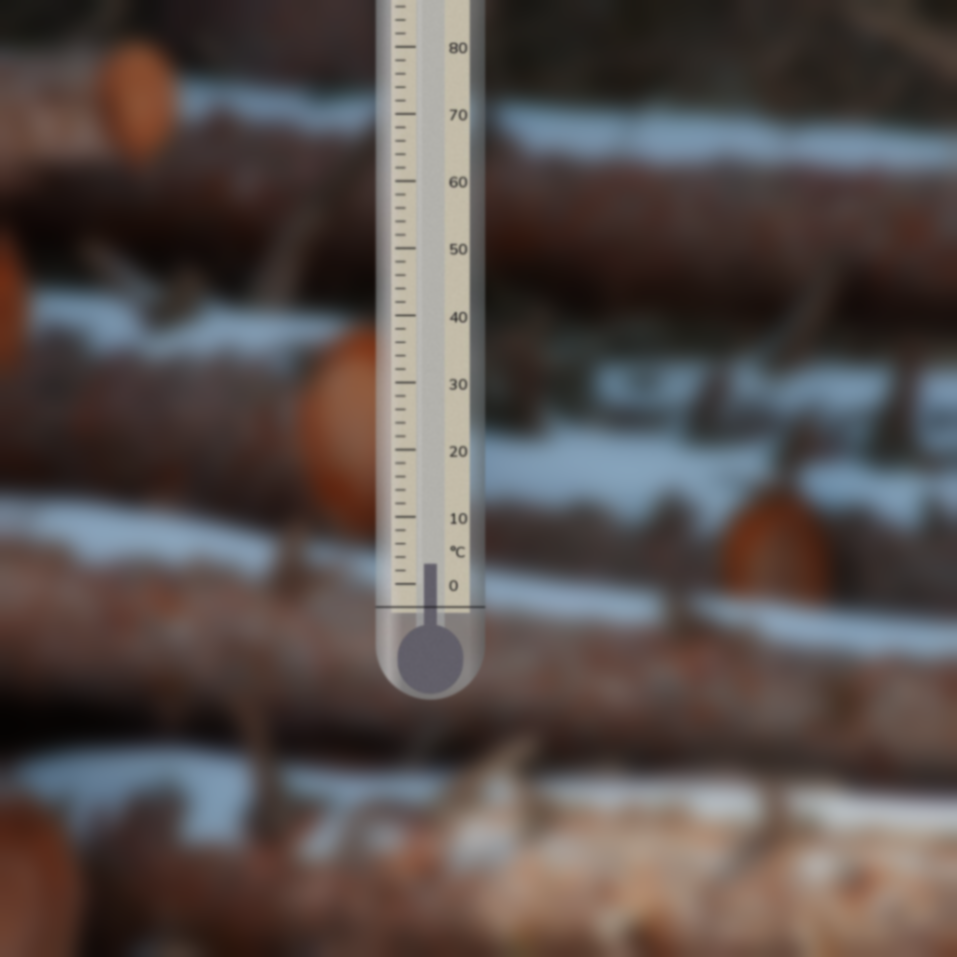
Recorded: 3 °C
